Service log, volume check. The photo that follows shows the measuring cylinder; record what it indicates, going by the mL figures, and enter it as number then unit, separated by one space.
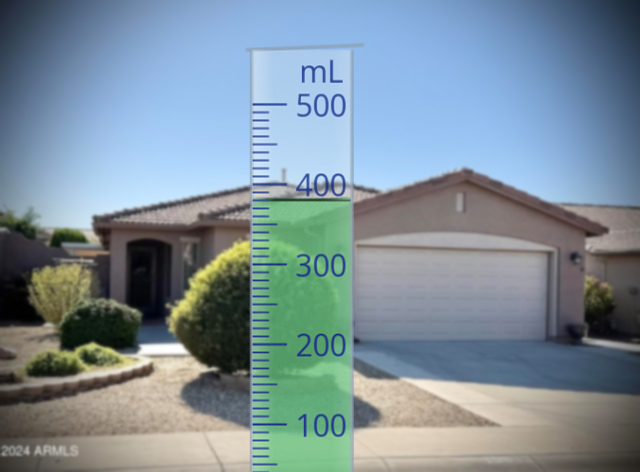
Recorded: 380 mL
